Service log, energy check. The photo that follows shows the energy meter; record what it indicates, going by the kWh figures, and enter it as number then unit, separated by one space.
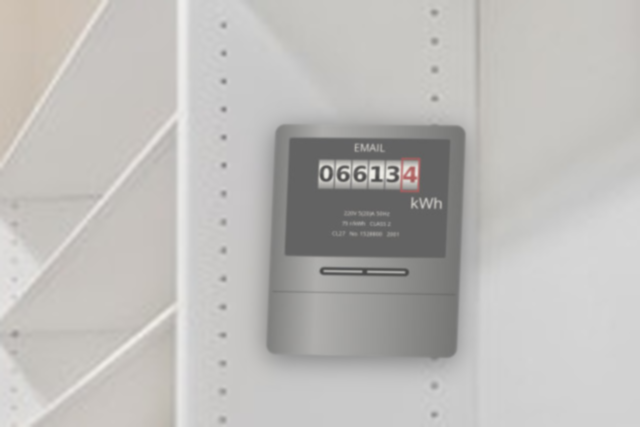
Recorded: 6613.4 kWh
